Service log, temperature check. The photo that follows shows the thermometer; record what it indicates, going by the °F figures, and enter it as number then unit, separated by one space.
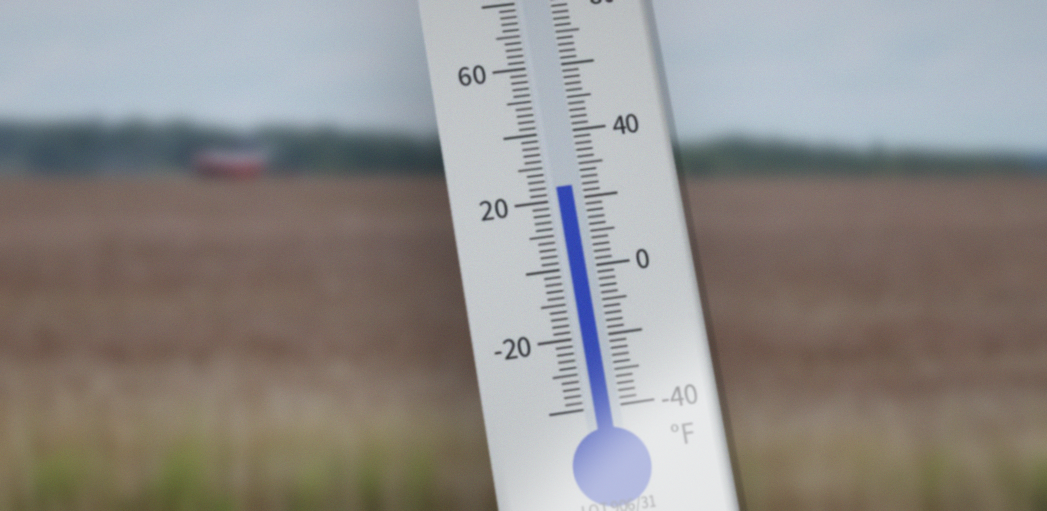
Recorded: 24 °F
